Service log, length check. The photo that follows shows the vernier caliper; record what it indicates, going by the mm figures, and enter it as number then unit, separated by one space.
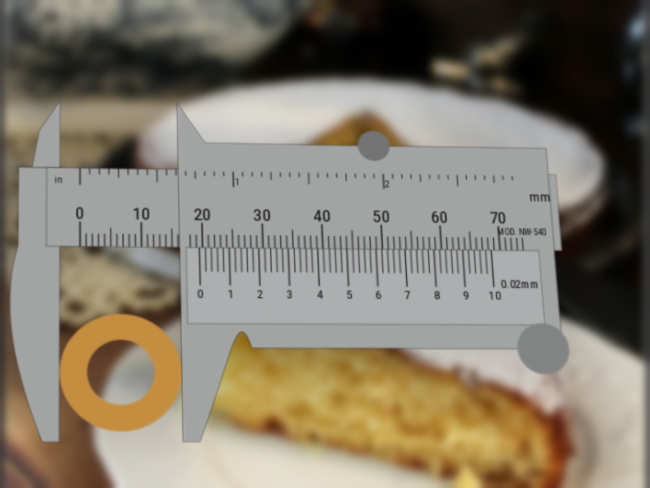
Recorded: 19.5 mm
